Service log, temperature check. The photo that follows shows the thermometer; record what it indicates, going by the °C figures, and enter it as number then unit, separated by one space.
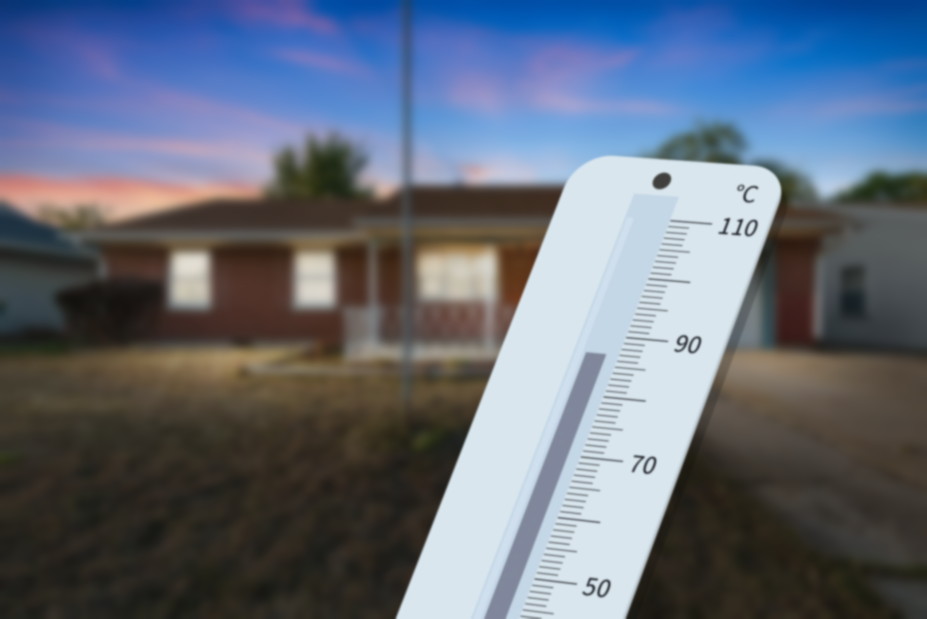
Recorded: 87 °C
